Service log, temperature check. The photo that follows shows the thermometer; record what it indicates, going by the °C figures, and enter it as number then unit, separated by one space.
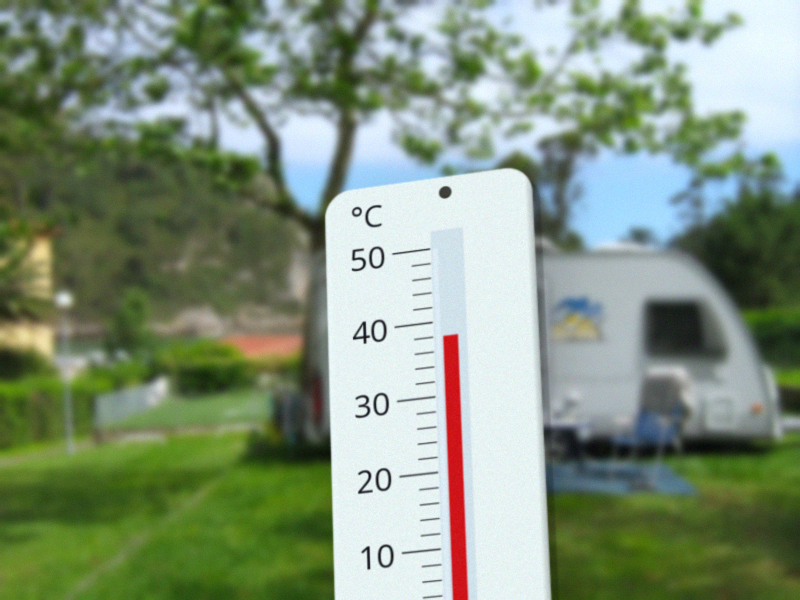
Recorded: 38 °C
